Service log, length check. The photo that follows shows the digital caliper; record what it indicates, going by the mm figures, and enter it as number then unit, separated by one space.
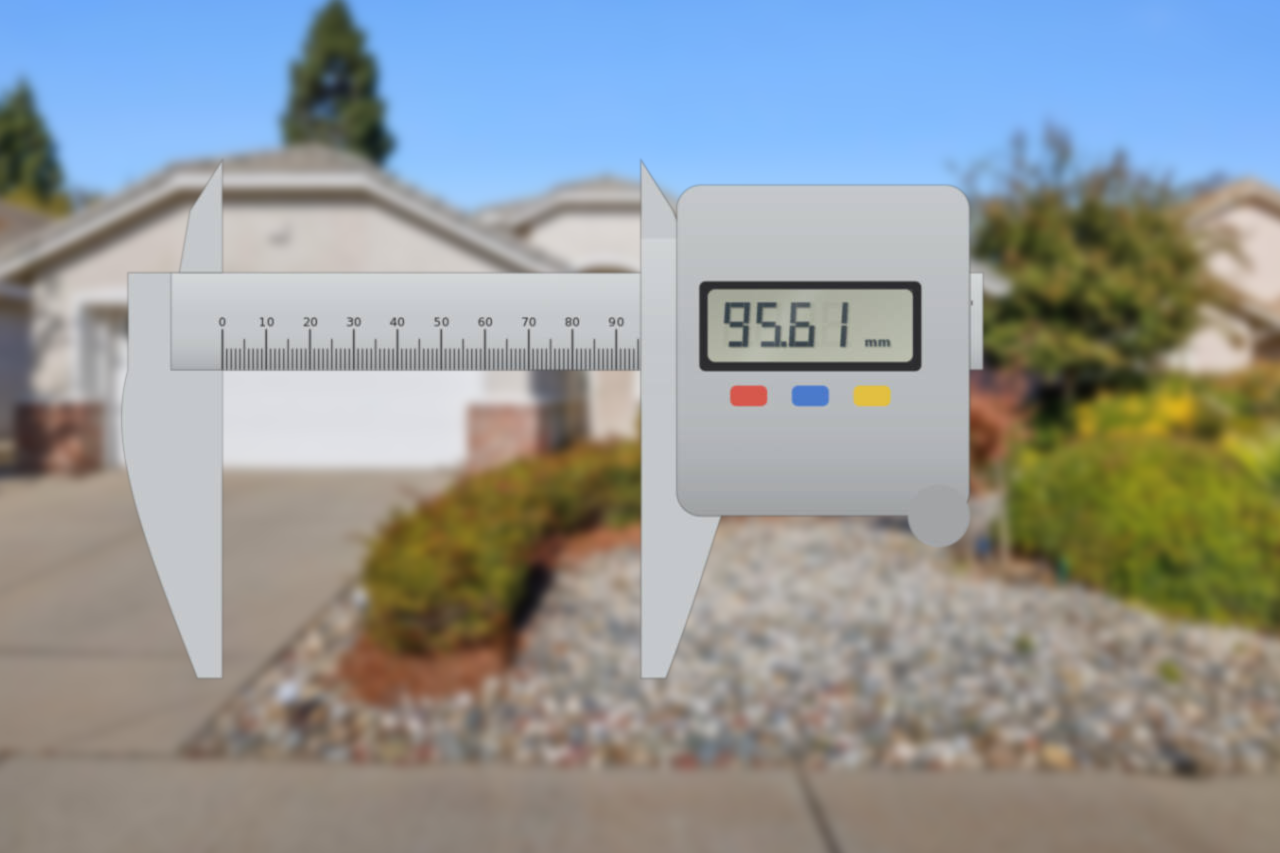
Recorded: 95.61 mm
